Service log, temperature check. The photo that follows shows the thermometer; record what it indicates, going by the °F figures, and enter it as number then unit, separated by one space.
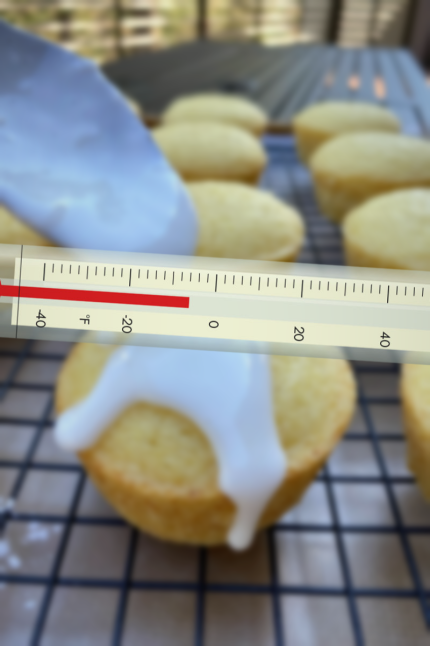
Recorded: -6 °F
